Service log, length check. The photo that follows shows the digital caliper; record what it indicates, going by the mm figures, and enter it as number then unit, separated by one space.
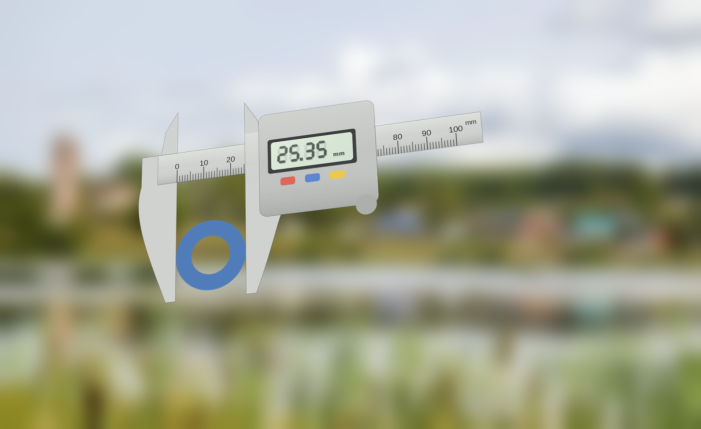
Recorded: 25.35 mm
